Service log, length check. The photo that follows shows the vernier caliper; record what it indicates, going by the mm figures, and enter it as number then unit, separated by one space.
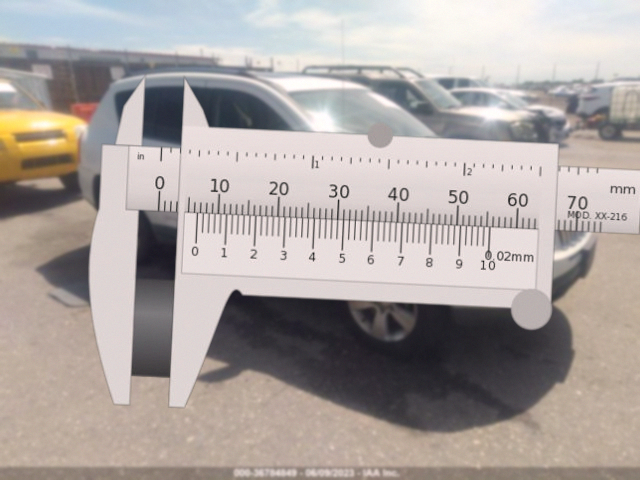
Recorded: 6.5 mm
